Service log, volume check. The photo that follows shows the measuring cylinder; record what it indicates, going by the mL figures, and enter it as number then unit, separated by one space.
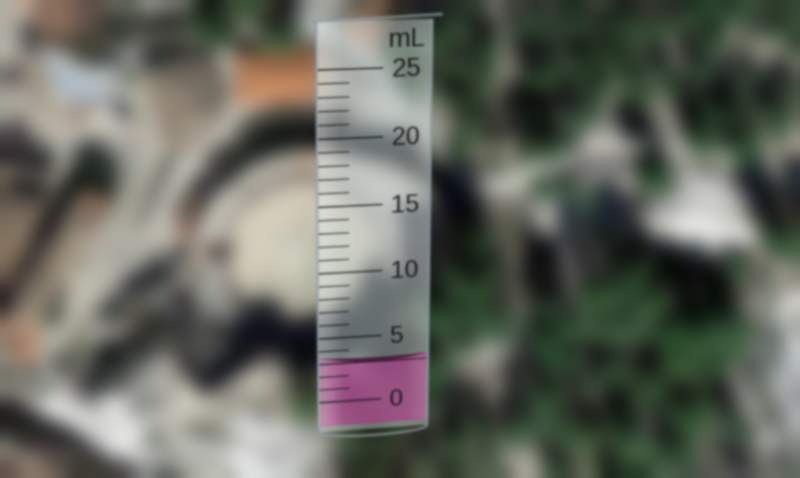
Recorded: 3 mL
